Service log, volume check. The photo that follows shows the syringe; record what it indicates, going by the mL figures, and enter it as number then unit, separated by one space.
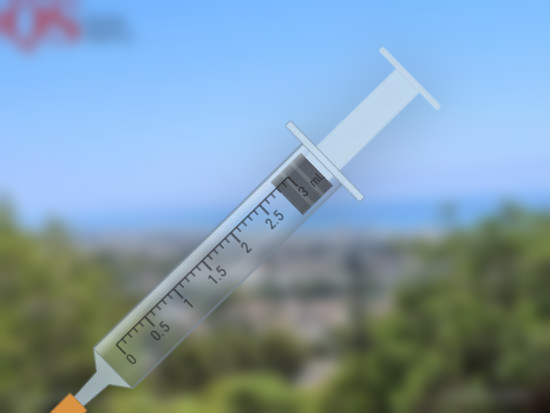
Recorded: 2.8 mL
